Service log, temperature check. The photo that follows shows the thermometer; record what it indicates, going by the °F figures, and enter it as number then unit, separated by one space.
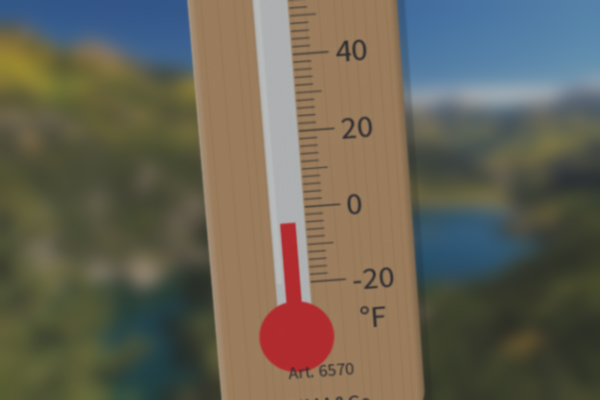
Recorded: -4 °F
